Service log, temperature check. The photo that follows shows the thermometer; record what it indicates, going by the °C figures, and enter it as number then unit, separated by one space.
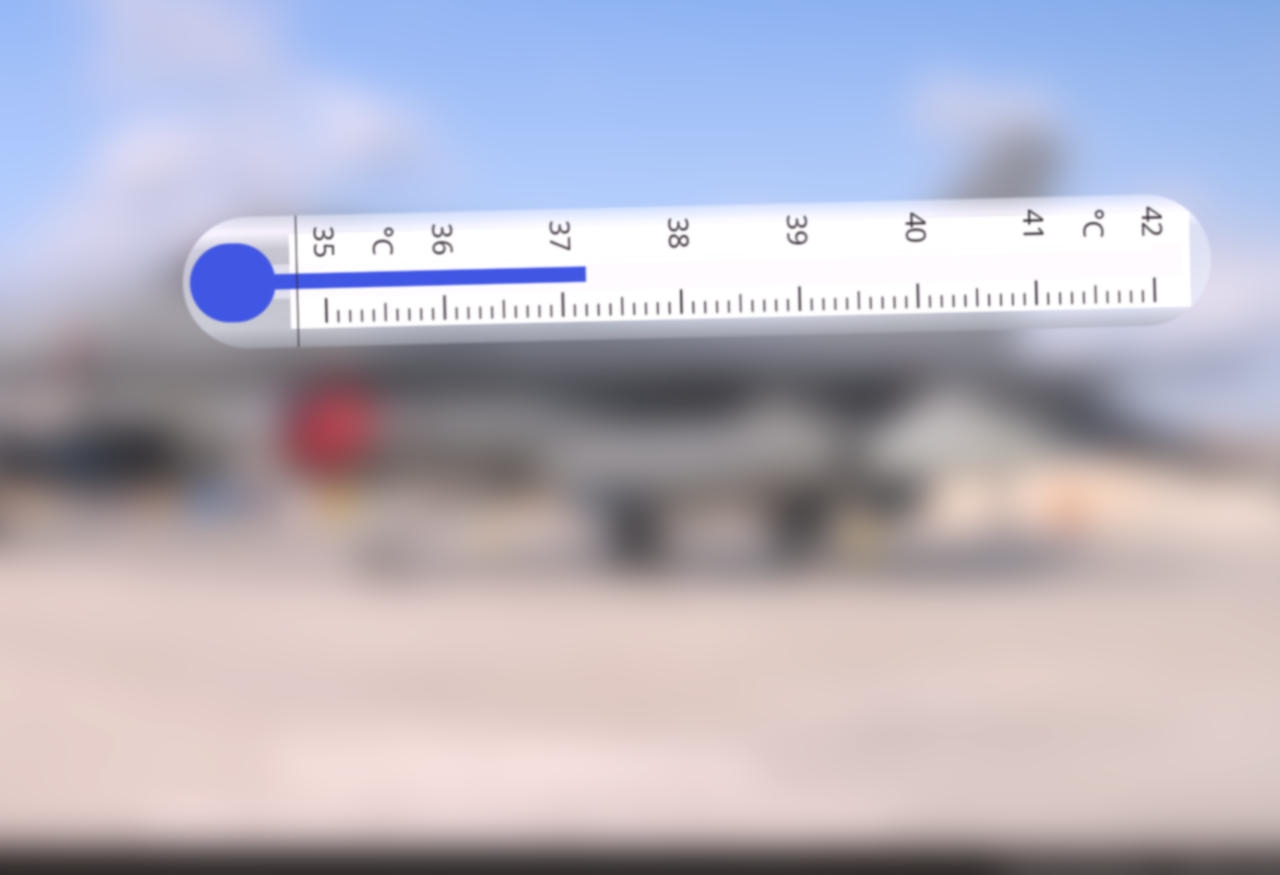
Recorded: 37.2 °C
